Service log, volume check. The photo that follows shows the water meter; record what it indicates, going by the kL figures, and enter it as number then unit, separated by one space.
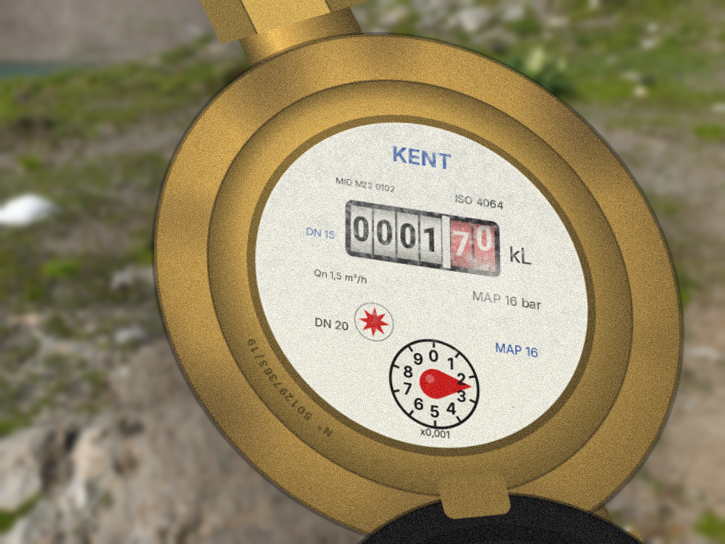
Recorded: 1.702 kL
